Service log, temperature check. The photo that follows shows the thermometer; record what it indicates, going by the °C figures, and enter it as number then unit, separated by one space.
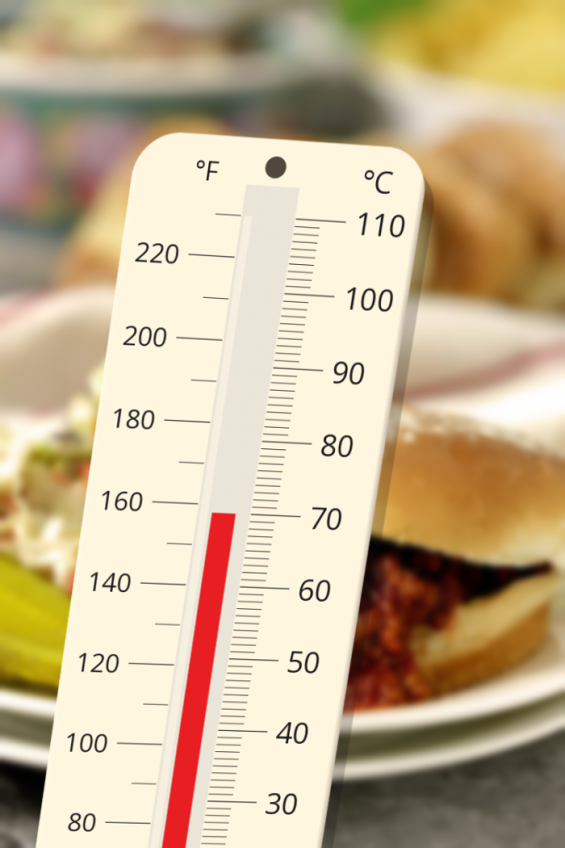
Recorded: 70 °C
